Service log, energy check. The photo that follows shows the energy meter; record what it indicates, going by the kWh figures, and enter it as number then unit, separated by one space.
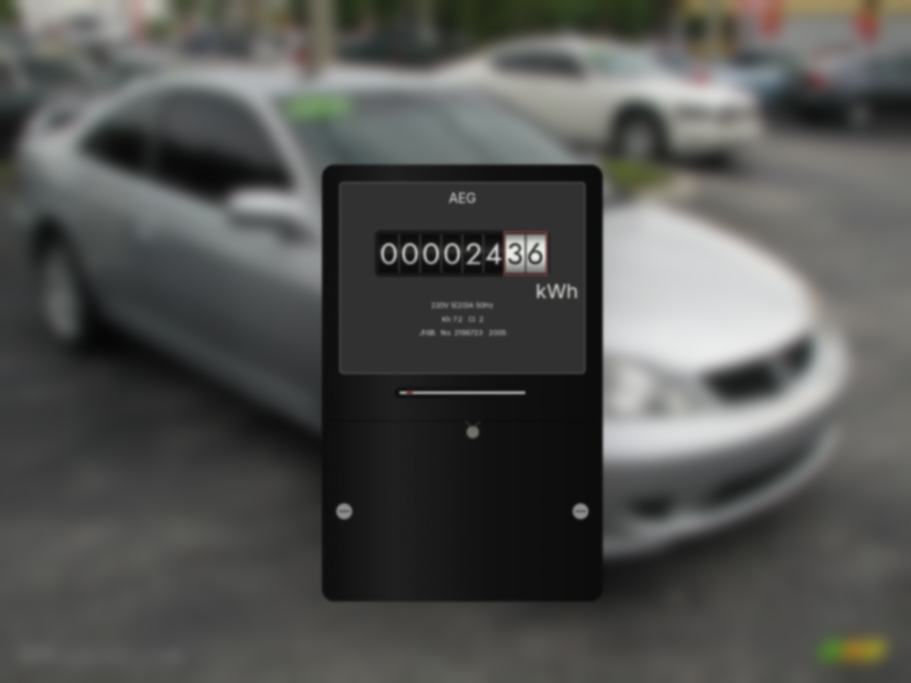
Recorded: 24.36 kWh
